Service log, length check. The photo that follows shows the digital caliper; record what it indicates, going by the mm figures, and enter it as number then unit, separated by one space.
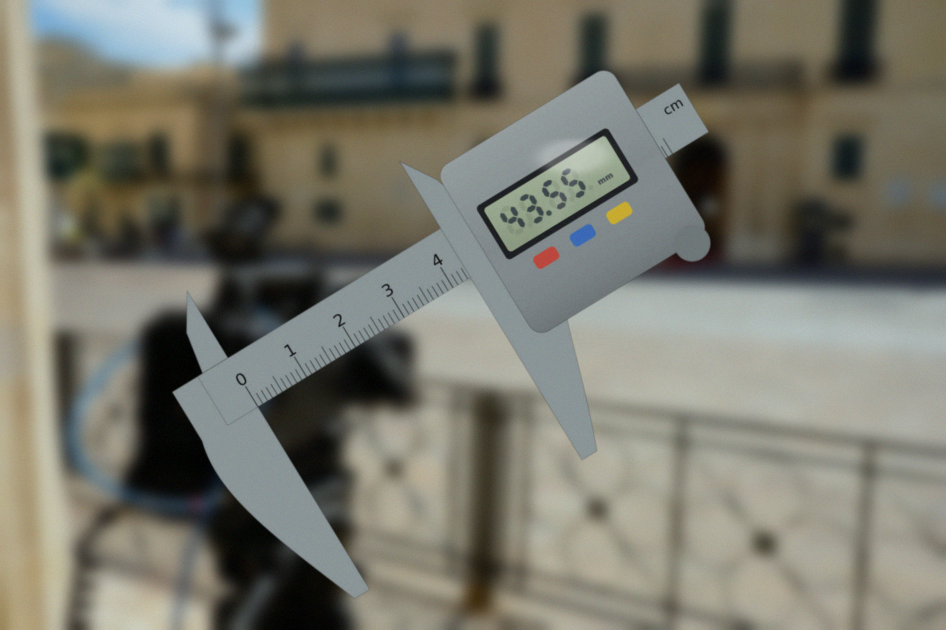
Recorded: 43.55 mm
